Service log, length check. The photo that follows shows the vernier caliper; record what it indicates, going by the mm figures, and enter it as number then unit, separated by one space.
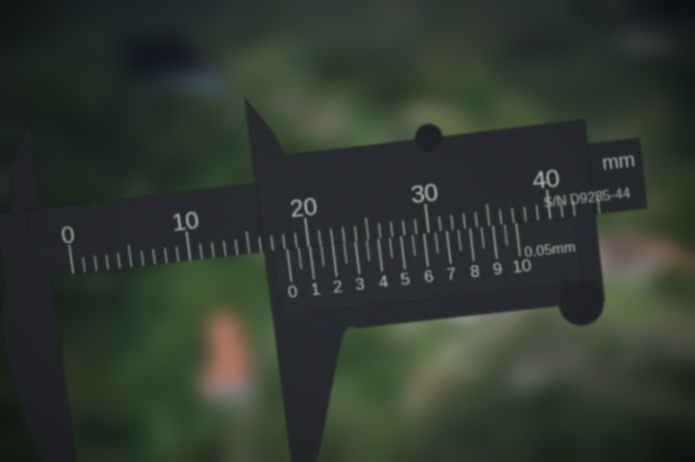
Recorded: 18.2 mm
